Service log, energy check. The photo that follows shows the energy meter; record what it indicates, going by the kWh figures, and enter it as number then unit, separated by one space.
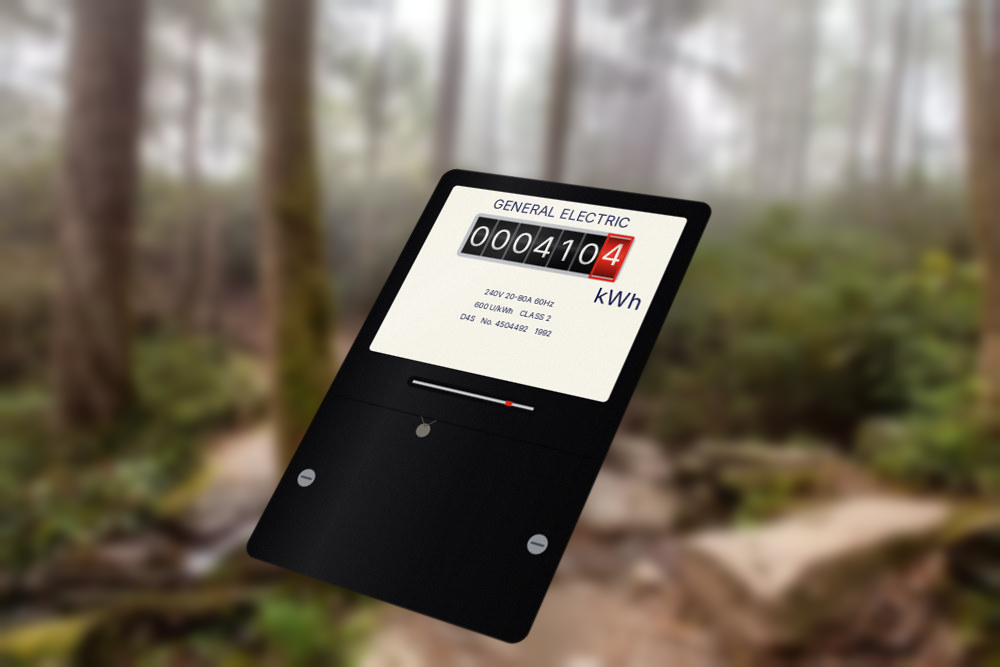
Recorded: 410.4 kWh
